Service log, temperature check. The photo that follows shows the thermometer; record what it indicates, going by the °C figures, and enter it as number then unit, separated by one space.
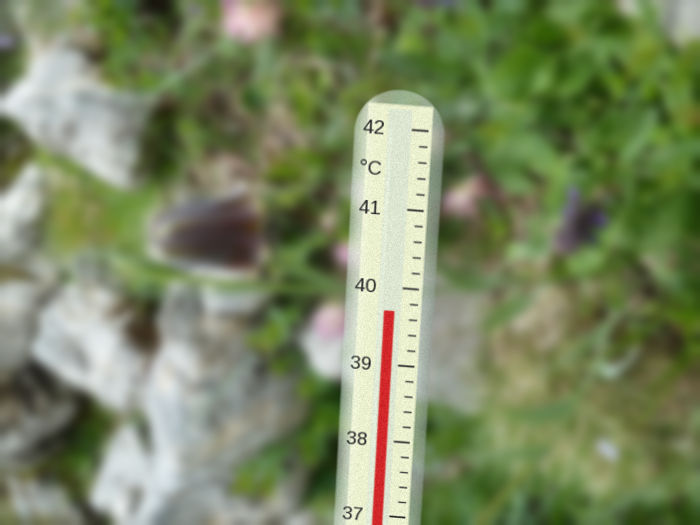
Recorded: 39.7 °C
